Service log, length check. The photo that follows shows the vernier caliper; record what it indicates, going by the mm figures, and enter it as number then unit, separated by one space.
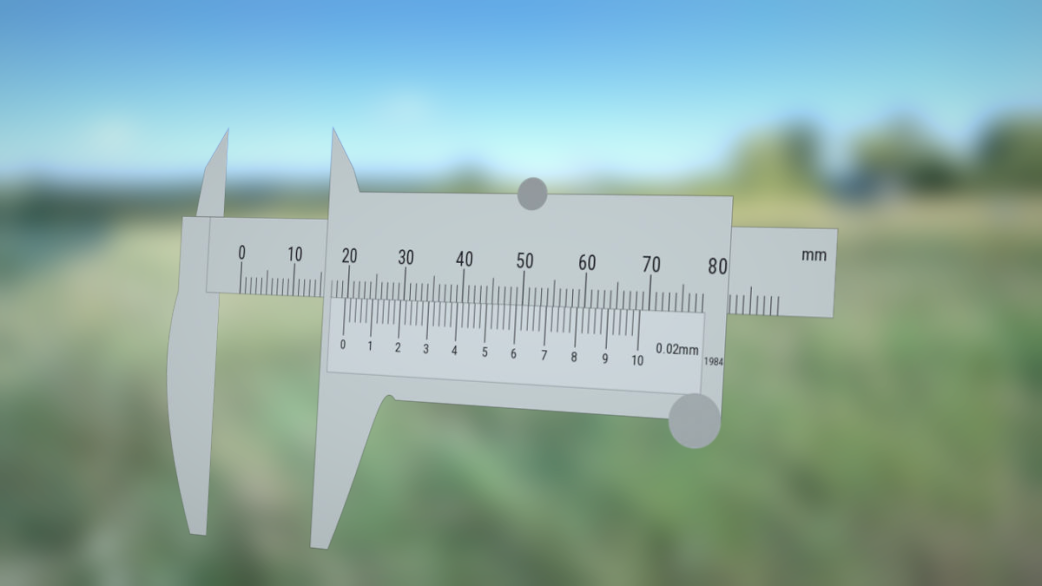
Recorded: 19.6 mm
